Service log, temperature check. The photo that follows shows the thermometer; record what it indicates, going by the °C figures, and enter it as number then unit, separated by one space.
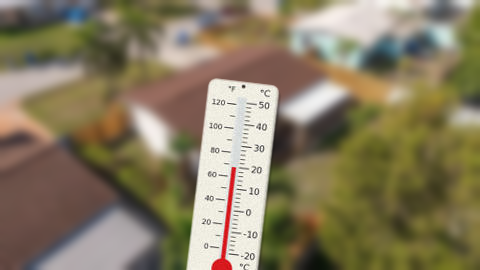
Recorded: 20 °C
